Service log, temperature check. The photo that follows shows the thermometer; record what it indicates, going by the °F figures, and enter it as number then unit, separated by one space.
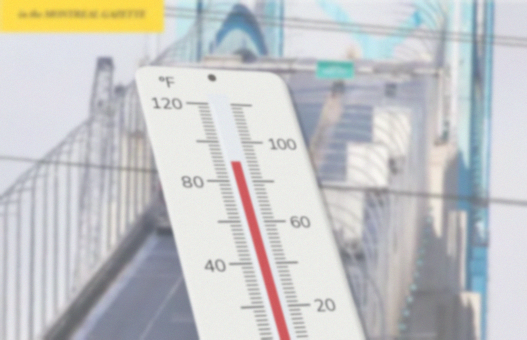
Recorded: 90 °F
